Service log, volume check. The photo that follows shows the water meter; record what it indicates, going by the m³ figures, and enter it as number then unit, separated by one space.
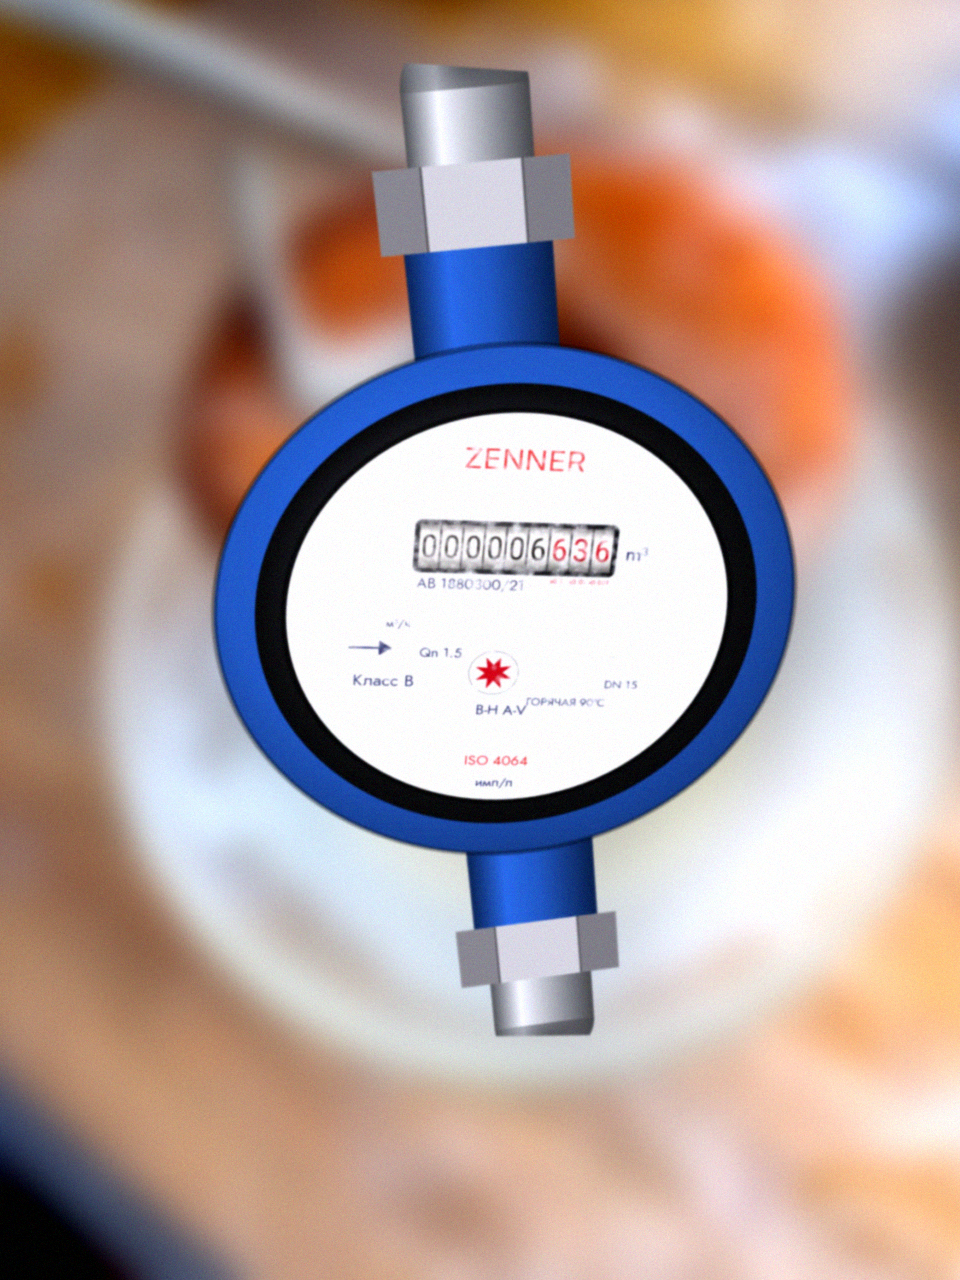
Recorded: 6.636 m³
